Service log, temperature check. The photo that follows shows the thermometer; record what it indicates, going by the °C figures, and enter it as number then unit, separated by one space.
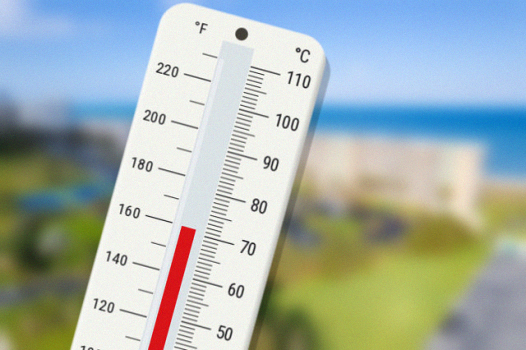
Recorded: 71 °C
